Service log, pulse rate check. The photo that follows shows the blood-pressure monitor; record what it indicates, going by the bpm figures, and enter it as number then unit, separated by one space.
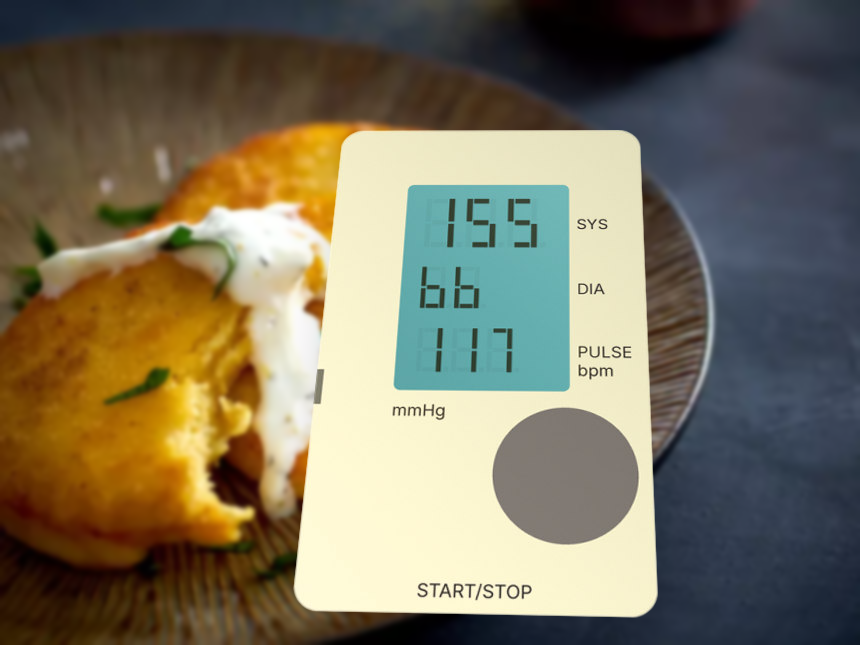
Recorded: 117 bpm
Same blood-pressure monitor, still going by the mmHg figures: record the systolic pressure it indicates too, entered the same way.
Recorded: 155 mmHg
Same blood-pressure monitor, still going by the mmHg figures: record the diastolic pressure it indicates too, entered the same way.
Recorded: 66 mmHg
